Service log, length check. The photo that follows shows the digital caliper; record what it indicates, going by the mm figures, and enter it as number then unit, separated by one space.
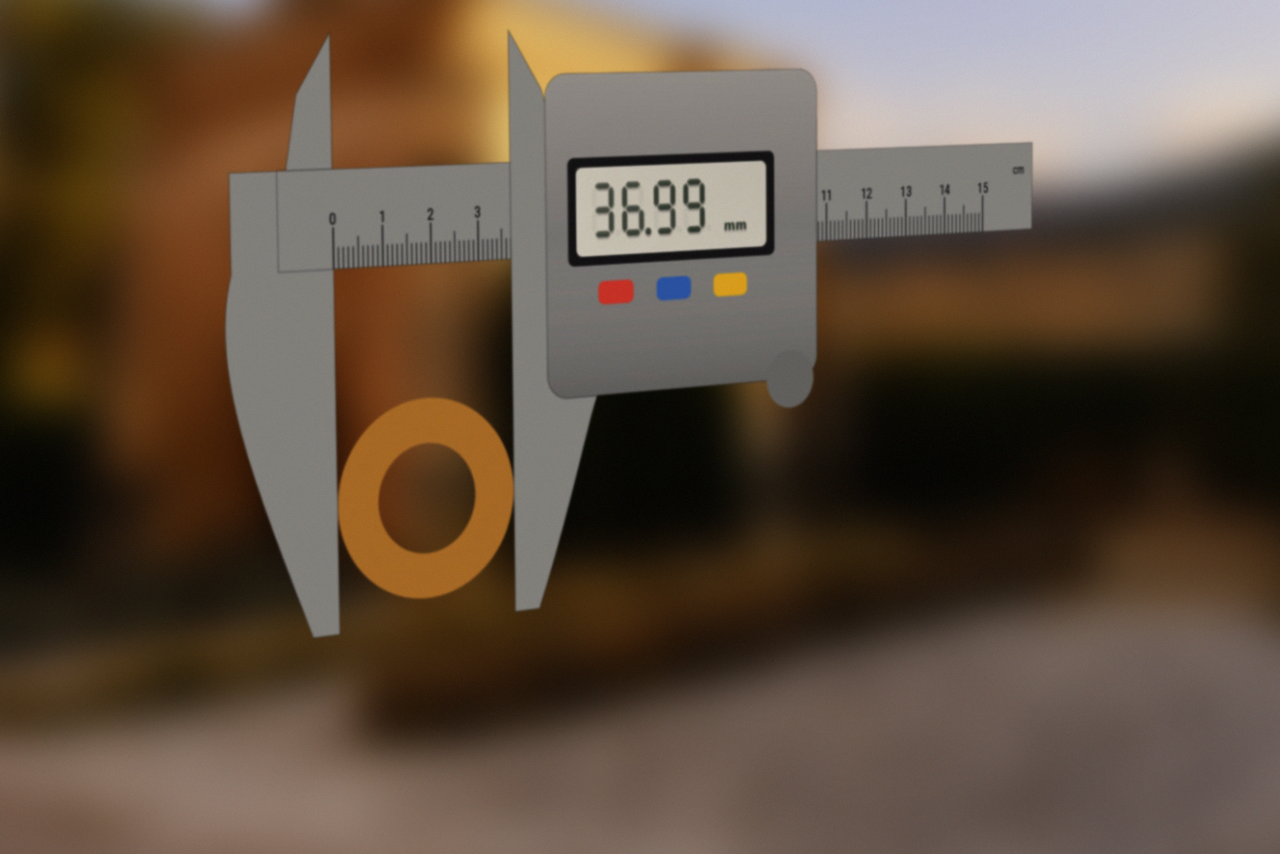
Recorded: 36.99 mm
